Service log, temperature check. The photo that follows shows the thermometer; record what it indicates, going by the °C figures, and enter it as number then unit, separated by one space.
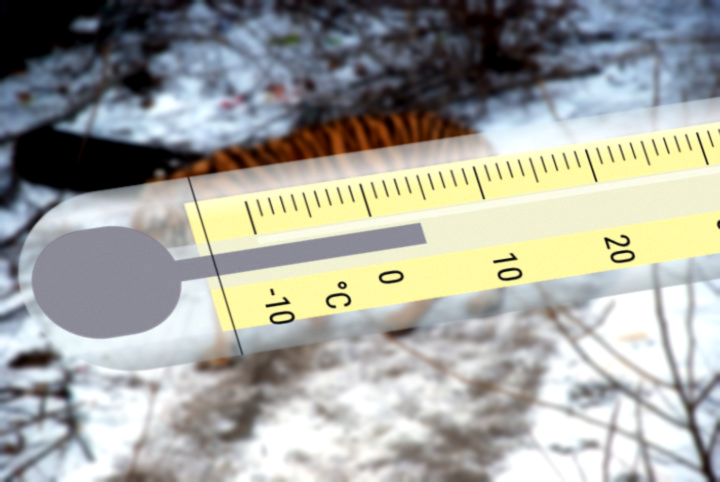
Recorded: 4 °C
